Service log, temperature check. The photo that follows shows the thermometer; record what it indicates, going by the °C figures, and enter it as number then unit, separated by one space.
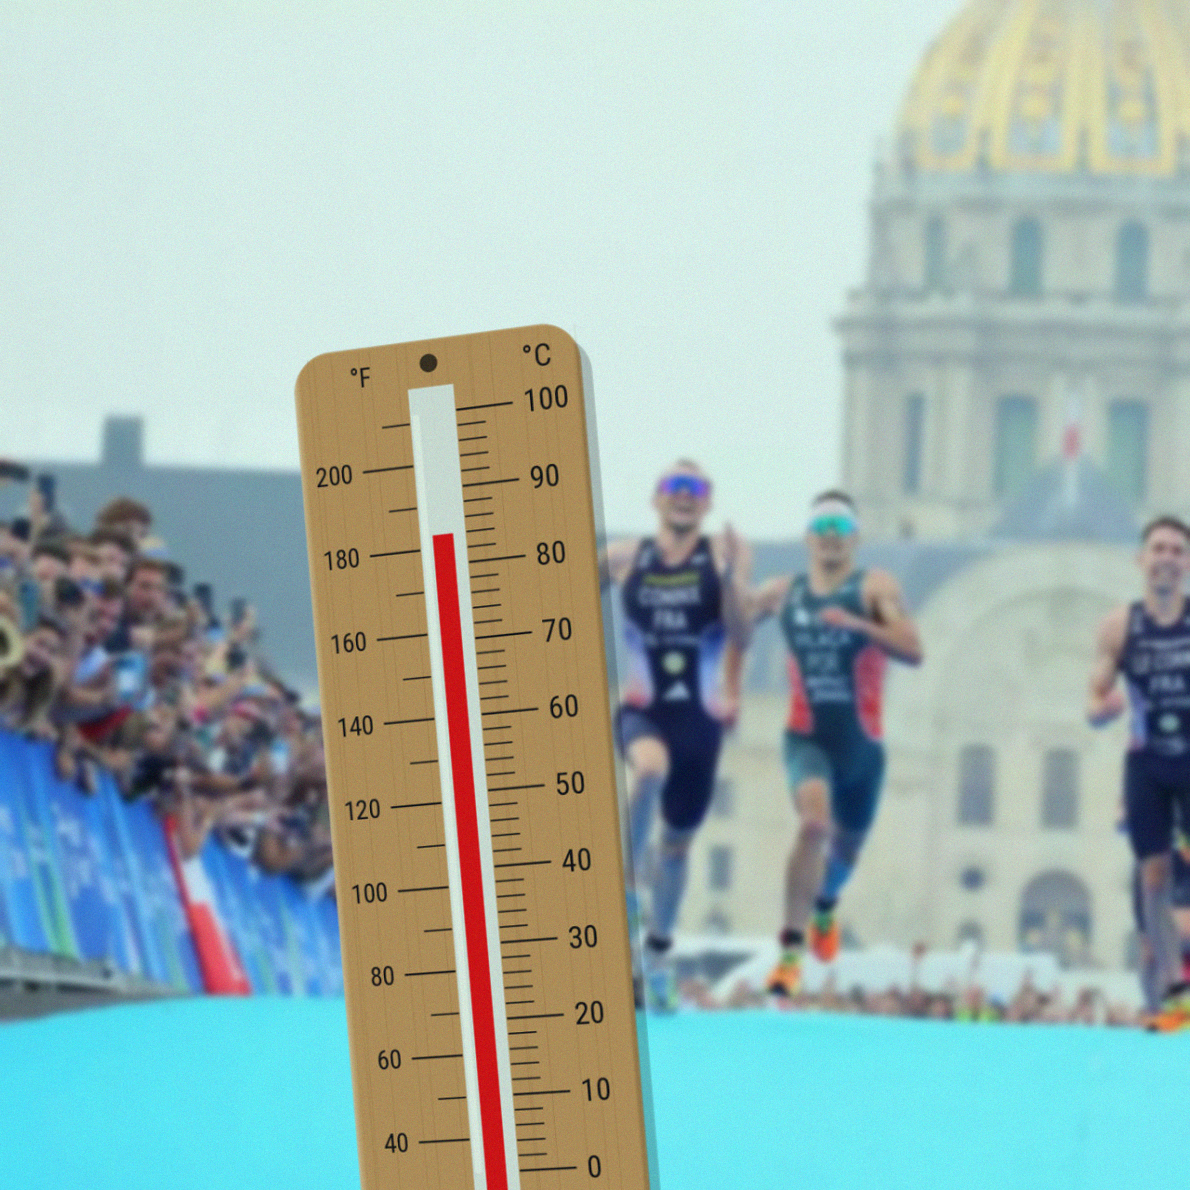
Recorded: 84 °C
